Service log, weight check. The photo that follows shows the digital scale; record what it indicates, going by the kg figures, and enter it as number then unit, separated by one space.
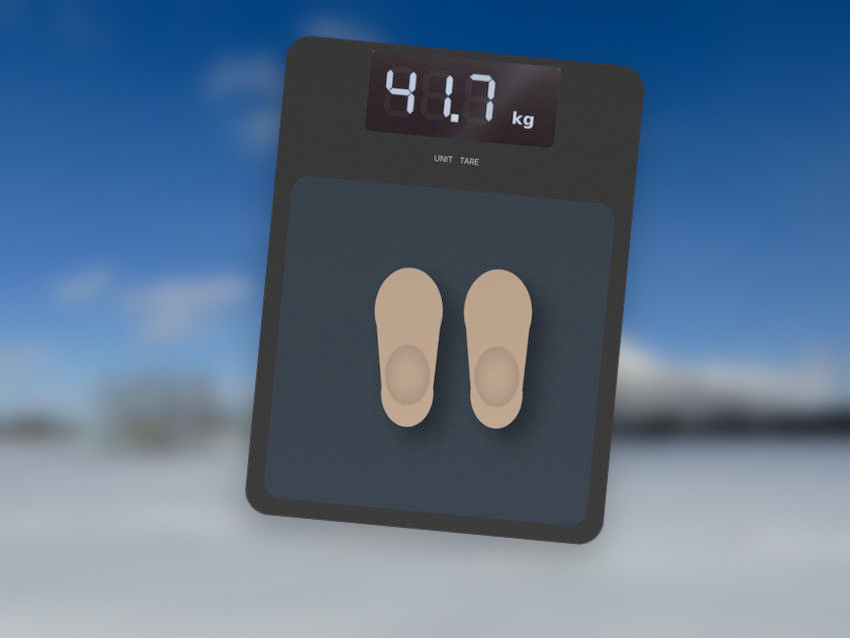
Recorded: 41.7 kg
